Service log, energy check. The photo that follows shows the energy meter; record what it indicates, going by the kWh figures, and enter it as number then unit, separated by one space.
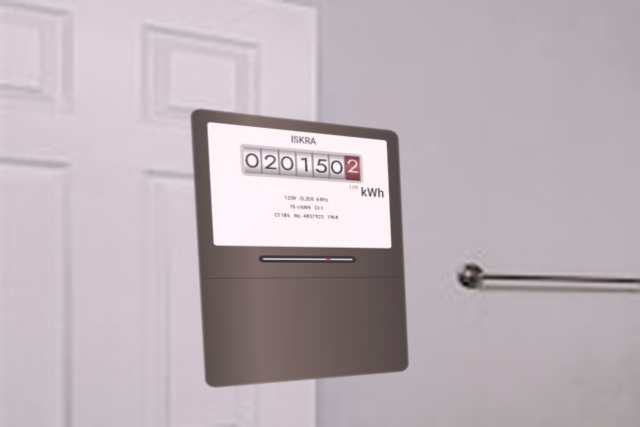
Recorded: 20150.2 kWh
